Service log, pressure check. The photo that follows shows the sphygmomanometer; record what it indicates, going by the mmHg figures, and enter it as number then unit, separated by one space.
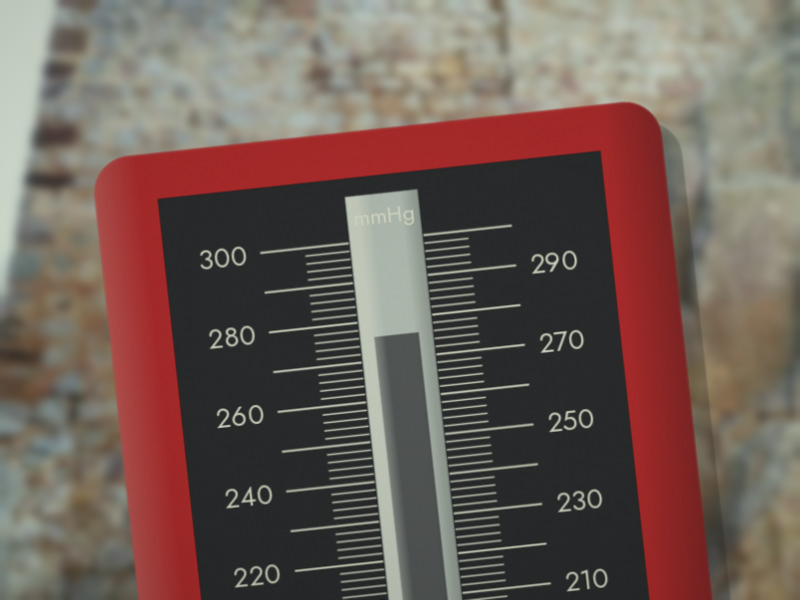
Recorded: 276 mmHg
